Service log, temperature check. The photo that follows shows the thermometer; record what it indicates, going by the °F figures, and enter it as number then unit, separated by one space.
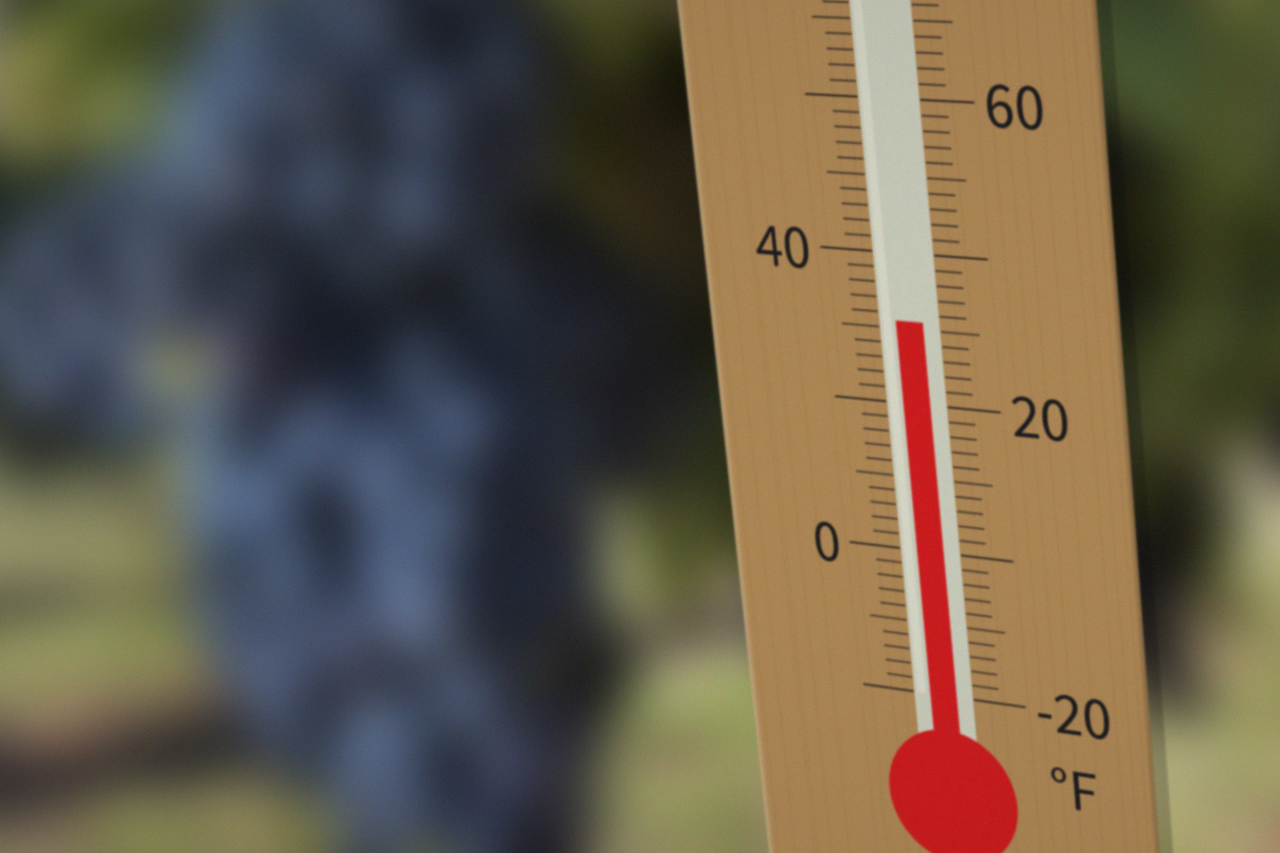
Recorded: 31 °F
